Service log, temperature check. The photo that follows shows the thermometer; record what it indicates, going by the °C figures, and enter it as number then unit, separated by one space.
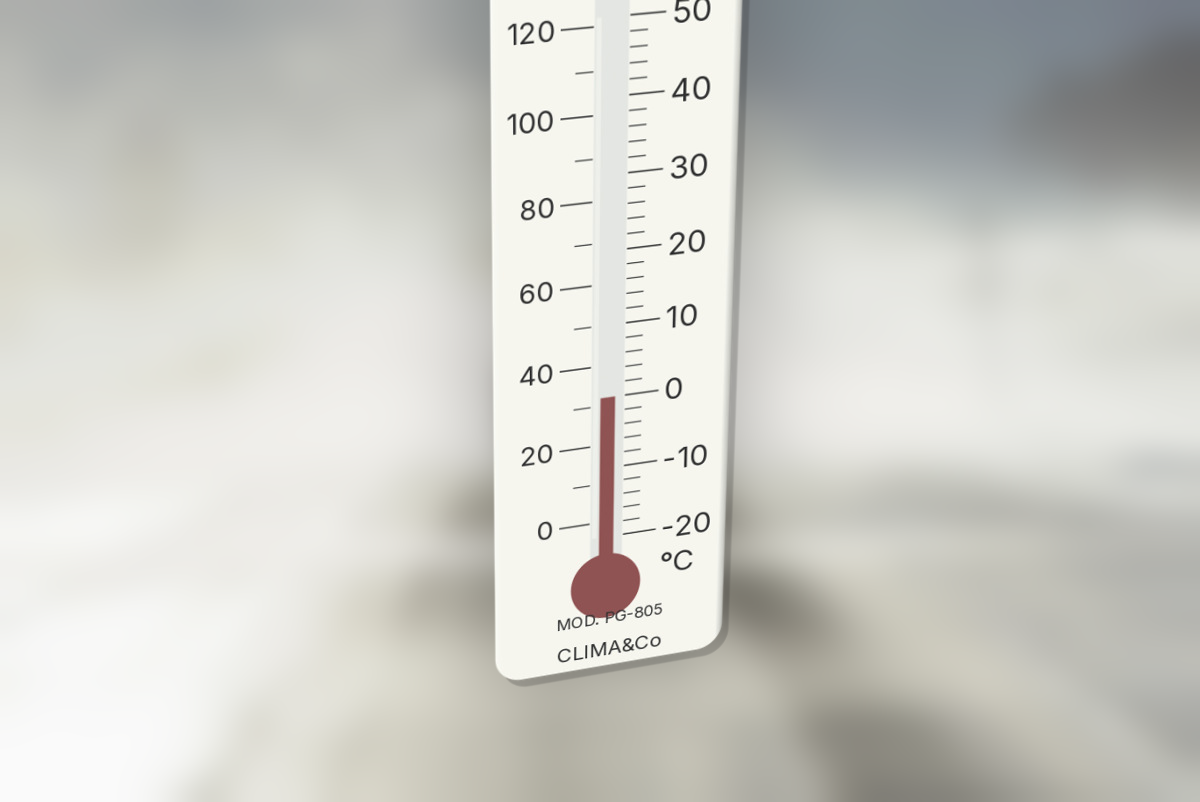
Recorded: 0 °C
